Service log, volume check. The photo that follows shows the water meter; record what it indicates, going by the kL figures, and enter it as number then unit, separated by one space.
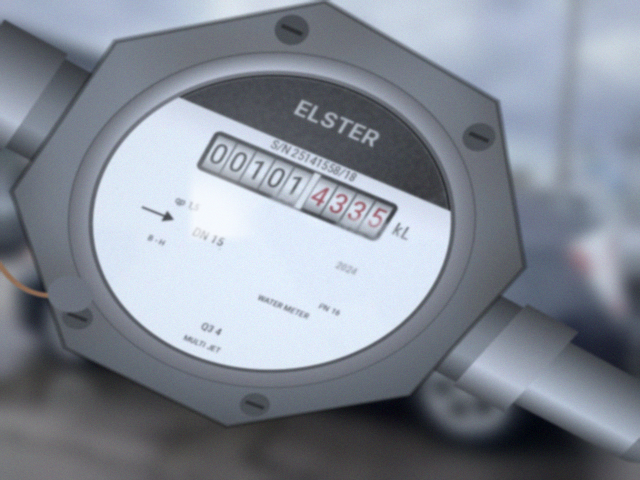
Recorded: 101.4335 kL
